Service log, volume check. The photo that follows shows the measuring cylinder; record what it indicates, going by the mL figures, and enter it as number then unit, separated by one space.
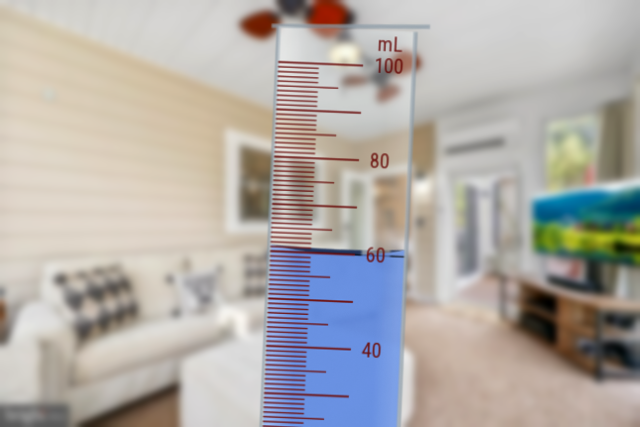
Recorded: 60 mL
